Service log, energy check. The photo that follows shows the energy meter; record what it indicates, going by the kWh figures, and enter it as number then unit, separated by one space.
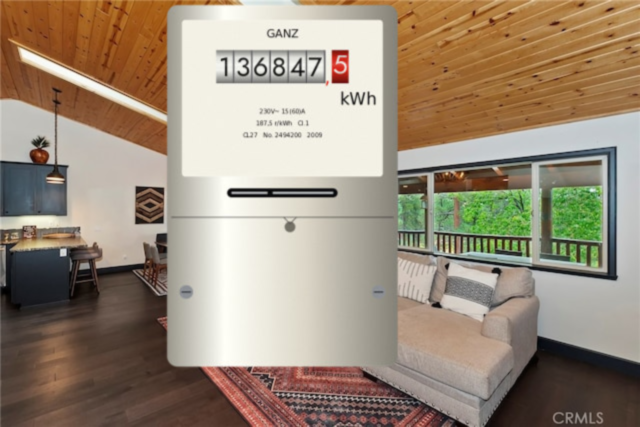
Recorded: 136847.5 kWh
